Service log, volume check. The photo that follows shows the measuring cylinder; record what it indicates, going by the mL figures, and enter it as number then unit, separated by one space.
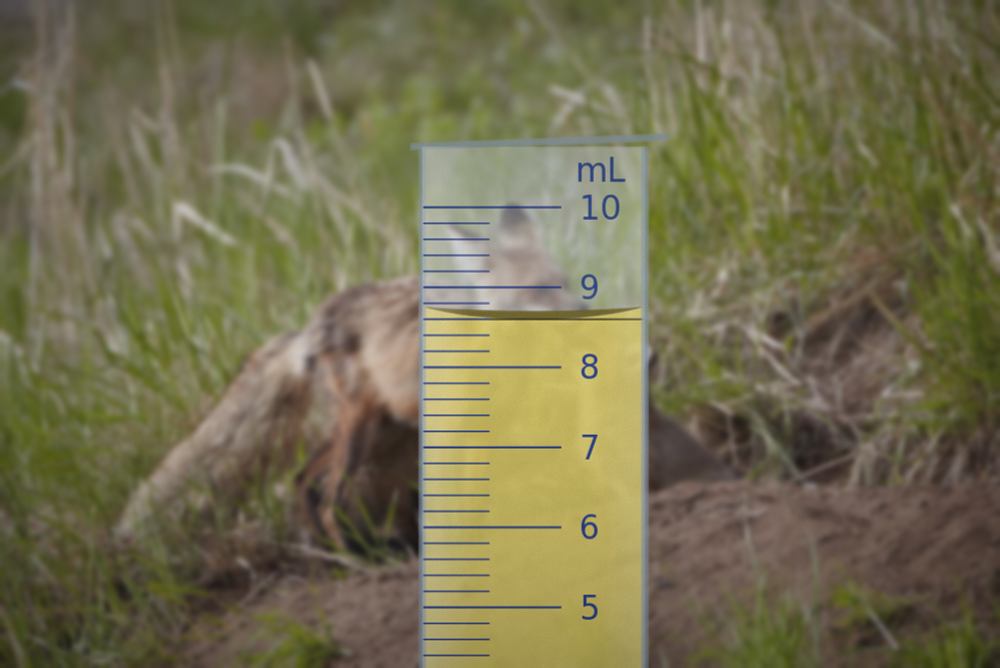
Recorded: 8.6 mL
